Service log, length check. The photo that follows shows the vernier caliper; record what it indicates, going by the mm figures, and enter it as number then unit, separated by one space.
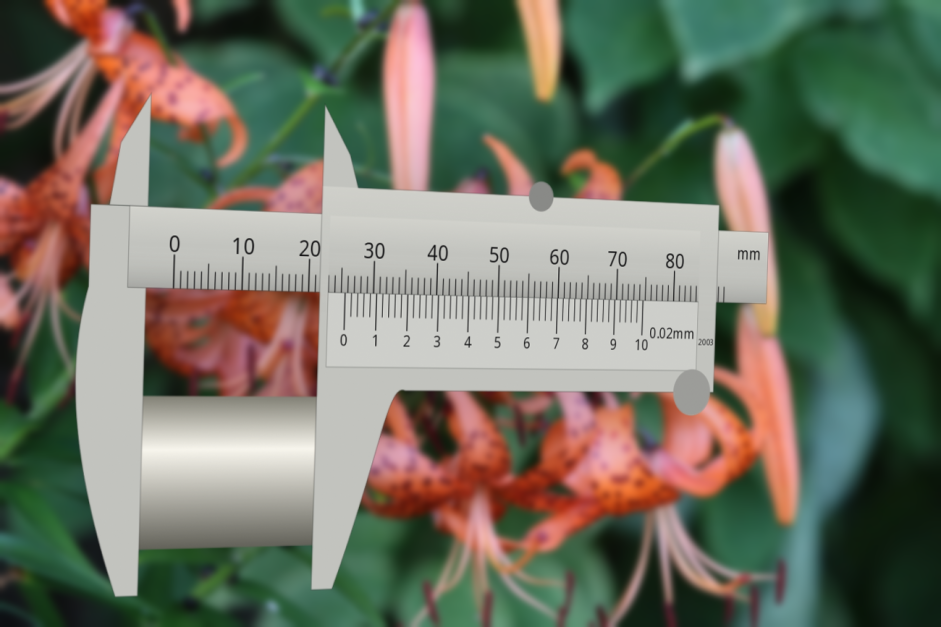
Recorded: 25.6 mm
